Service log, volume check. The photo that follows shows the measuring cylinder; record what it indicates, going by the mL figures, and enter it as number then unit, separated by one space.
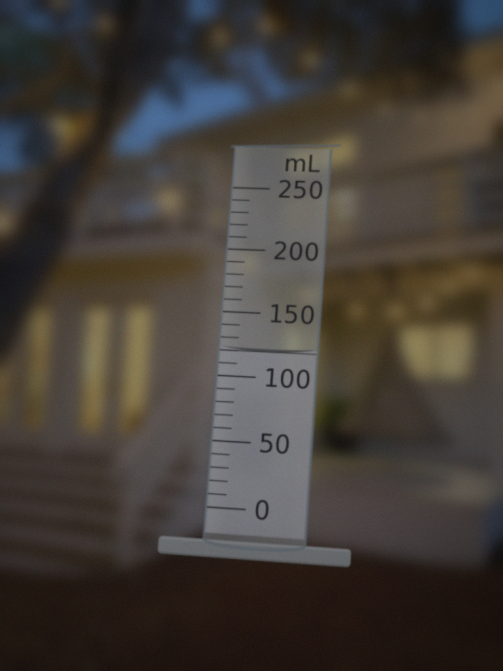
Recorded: 120 mL
